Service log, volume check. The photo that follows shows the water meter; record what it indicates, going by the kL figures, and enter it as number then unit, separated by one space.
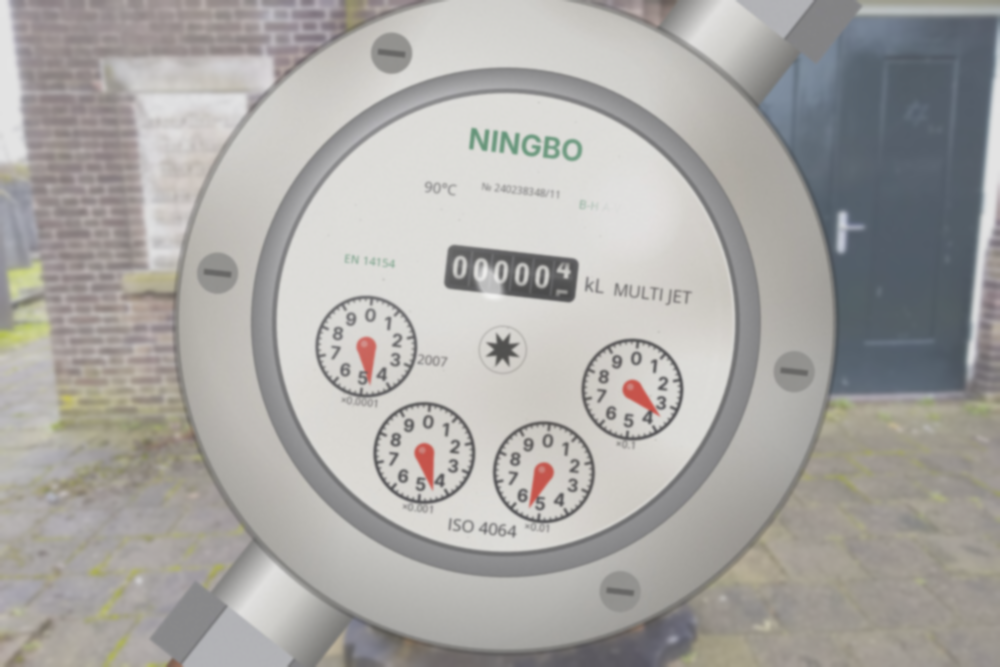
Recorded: 4.3544 kL
